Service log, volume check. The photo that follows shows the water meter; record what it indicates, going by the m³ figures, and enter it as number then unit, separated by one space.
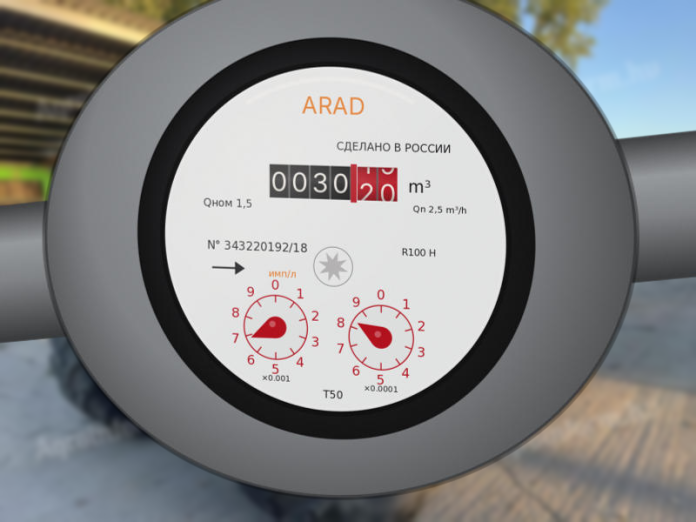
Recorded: 30.1968 m³
